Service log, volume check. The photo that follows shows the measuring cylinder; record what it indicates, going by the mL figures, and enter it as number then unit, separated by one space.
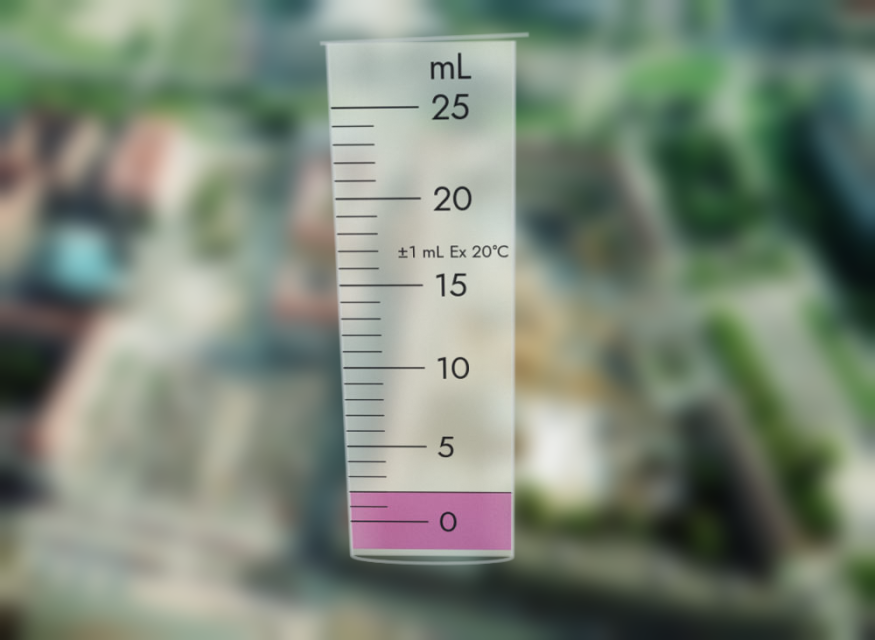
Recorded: 2 mL
